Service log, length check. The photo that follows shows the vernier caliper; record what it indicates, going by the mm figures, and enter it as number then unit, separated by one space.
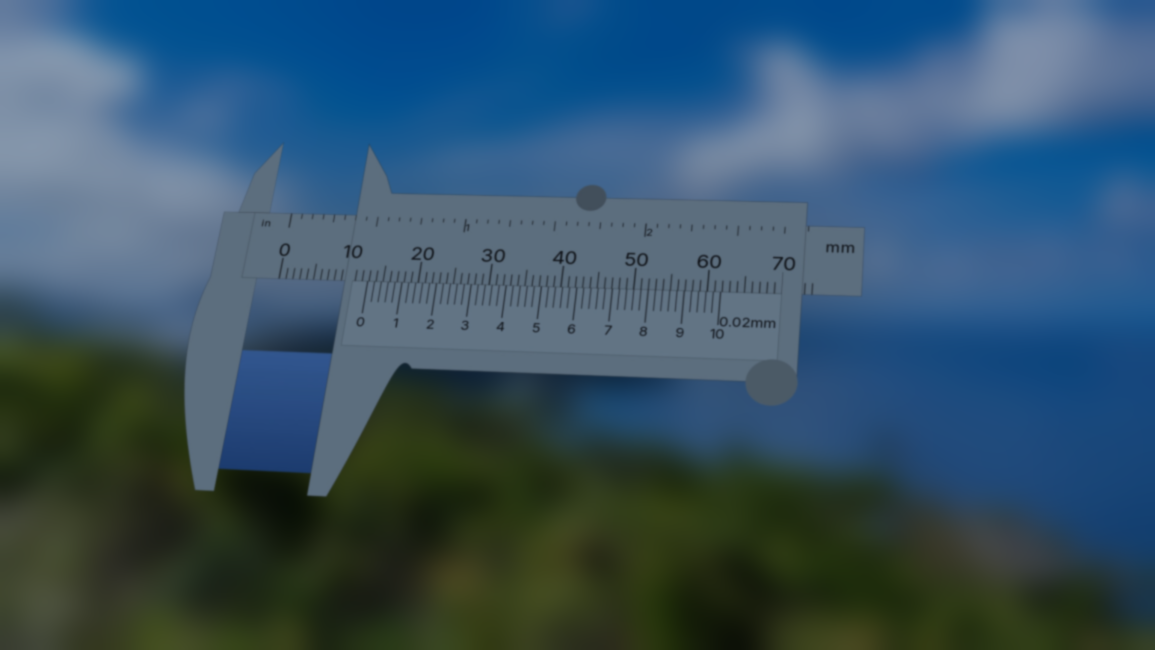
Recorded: 12.8 mm
